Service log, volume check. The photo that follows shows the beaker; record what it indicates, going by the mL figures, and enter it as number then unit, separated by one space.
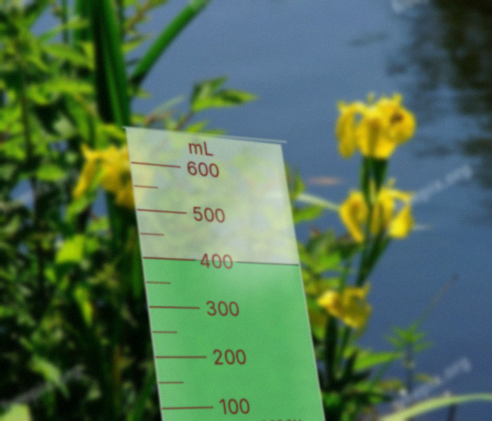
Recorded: 400 mL
